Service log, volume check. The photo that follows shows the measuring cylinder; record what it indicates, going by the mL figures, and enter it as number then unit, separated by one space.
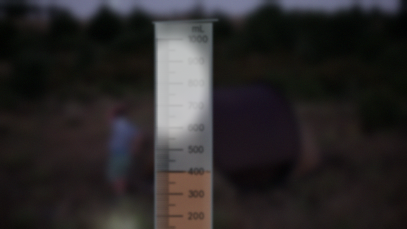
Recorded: 400 mL
